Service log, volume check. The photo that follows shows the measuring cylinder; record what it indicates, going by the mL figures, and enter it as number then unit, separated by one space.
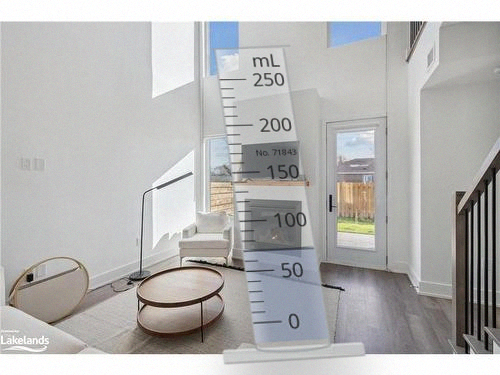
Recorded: 70 mL
